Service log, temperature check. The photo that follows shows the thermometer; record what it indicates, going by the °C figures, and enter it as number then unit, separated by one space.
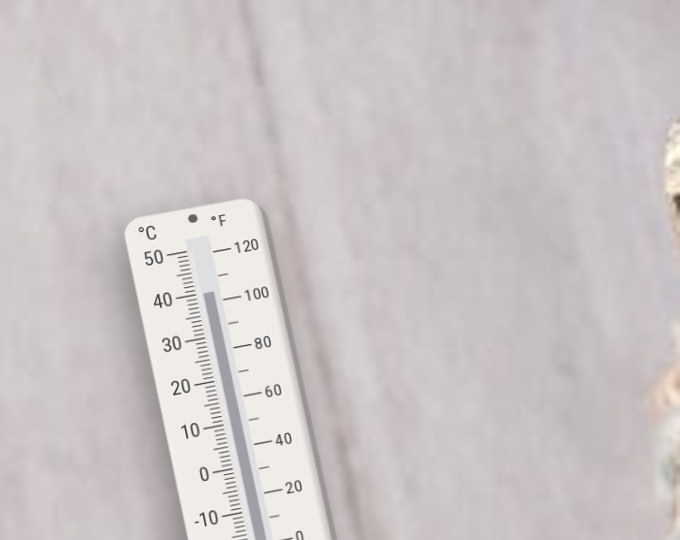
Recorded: 40 °C
